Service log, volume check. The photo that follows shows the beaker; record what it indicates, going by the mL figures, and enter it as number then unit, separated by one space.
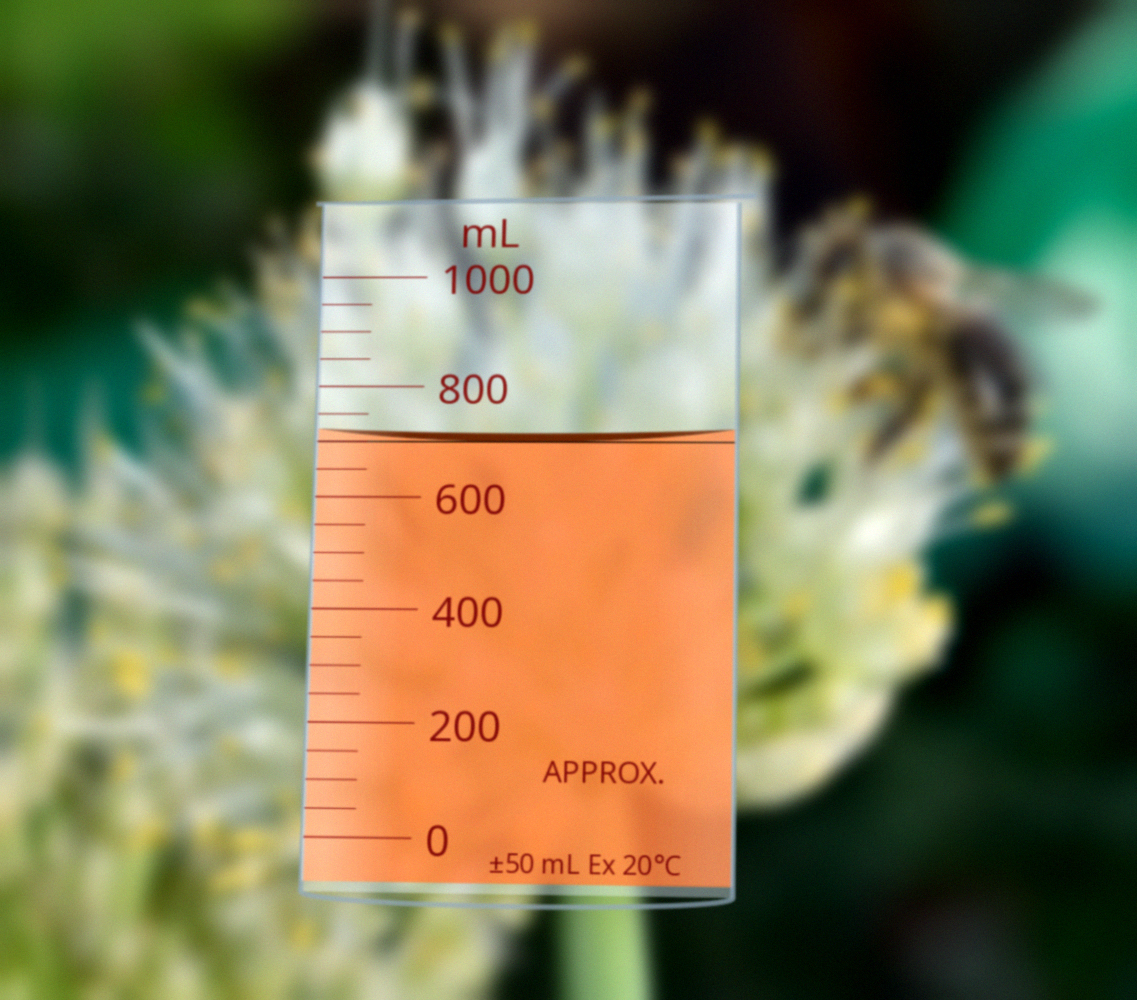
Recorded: 700 mL
